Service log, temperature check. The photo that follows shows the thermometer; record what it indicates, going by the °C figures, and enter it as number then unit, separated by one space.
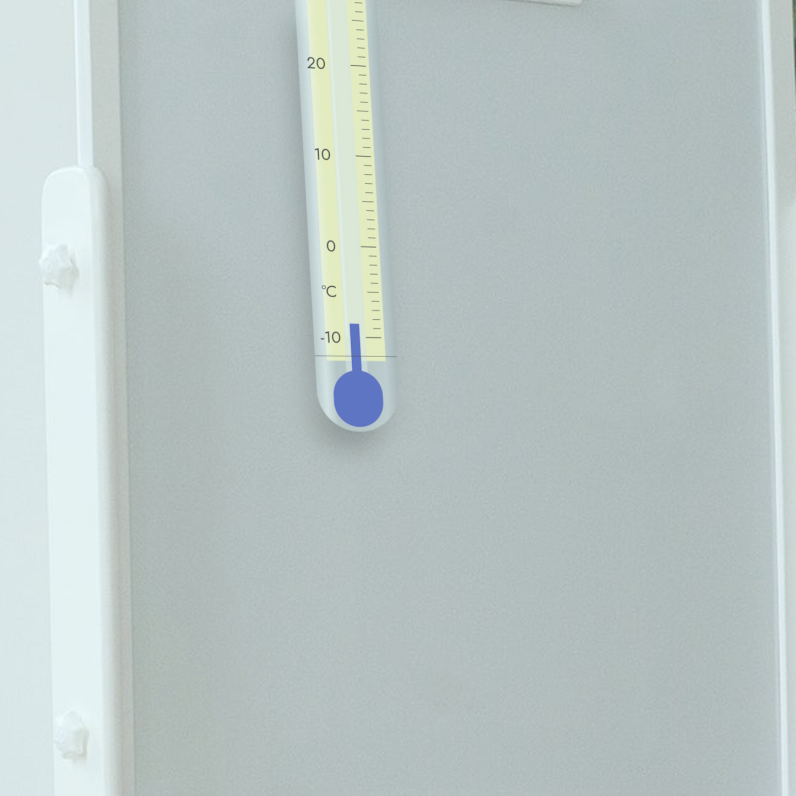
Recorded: -8.5 °C
